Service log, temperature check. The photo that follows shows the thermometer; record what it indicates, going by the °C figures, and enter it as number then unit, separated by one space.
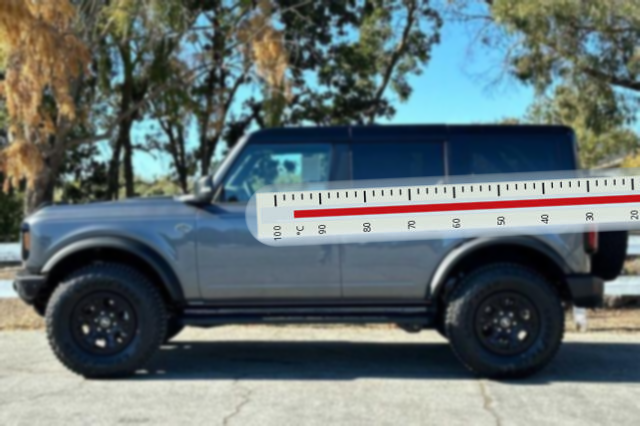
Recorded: 96 °C
